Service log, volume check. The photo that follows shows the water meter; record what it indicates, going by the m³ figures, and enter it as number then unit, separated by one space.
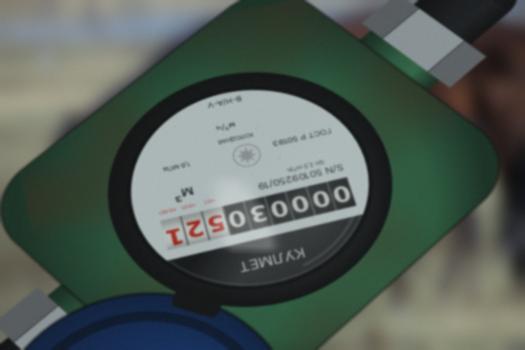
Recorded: 30.521 m³
